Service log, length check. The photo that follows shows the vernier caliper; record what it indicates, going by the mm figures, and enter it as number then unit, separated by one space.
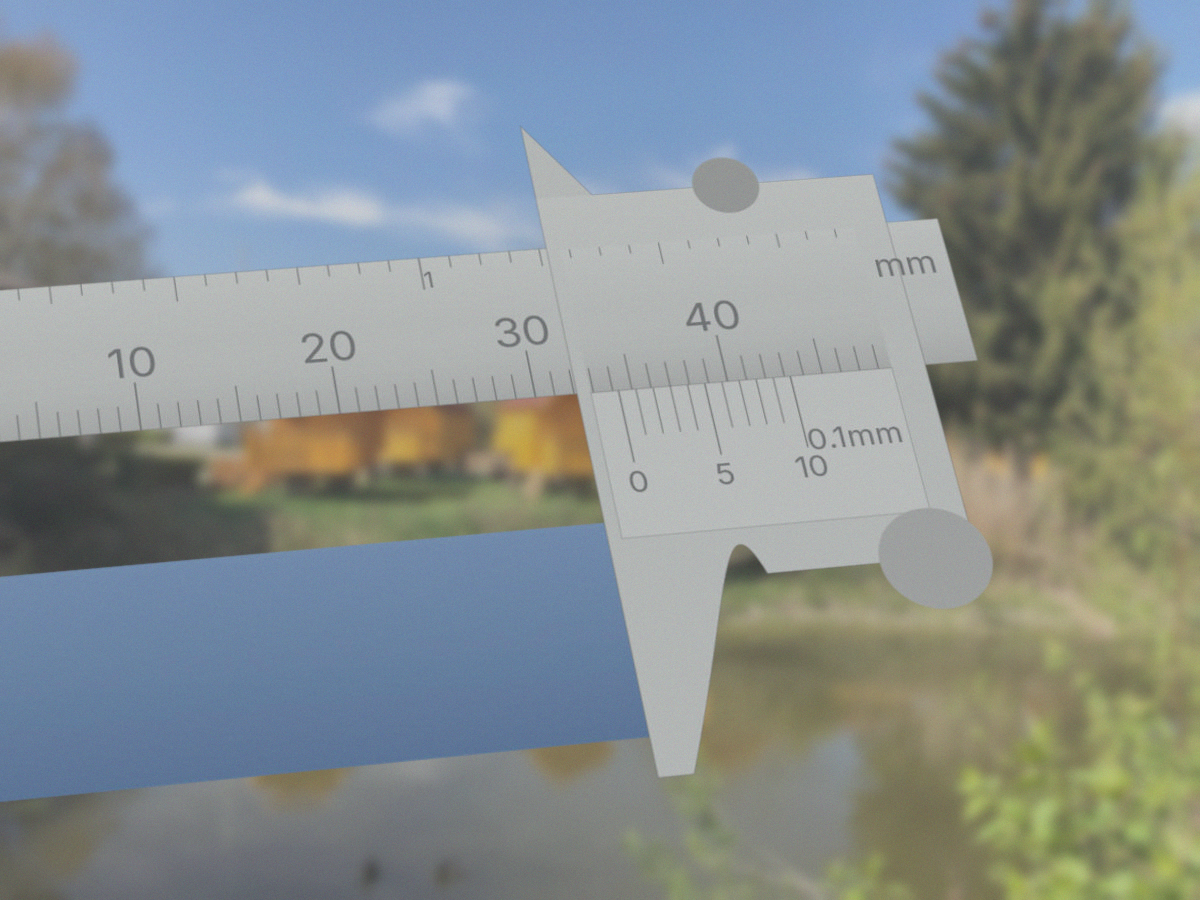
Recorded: 34.3 mm
